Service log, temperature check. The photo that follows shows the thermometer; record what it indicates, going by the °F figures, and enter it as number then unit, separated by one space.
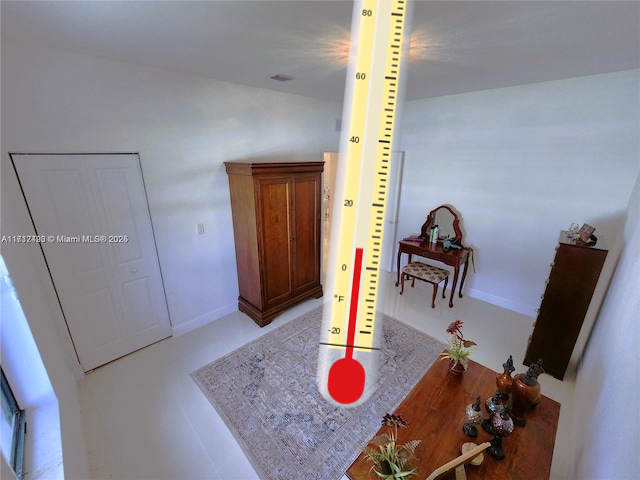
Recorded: 6 °F
